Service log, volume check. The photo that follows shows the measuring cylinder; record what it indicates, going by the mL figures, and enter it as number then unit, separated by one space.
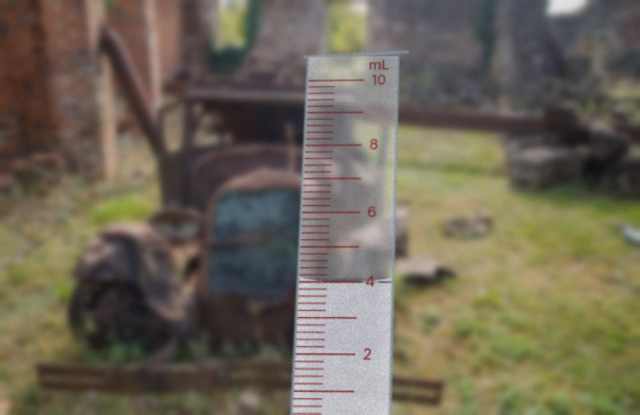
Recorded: 4 mL
